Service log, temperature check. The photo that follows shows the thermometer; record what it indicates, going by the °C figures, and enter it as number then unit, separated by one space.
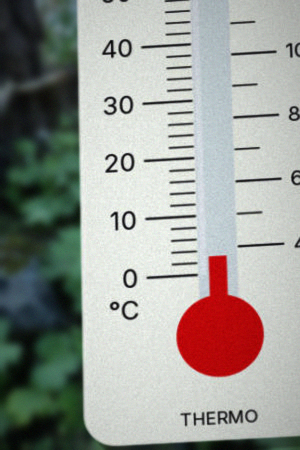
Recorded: 3 °C
